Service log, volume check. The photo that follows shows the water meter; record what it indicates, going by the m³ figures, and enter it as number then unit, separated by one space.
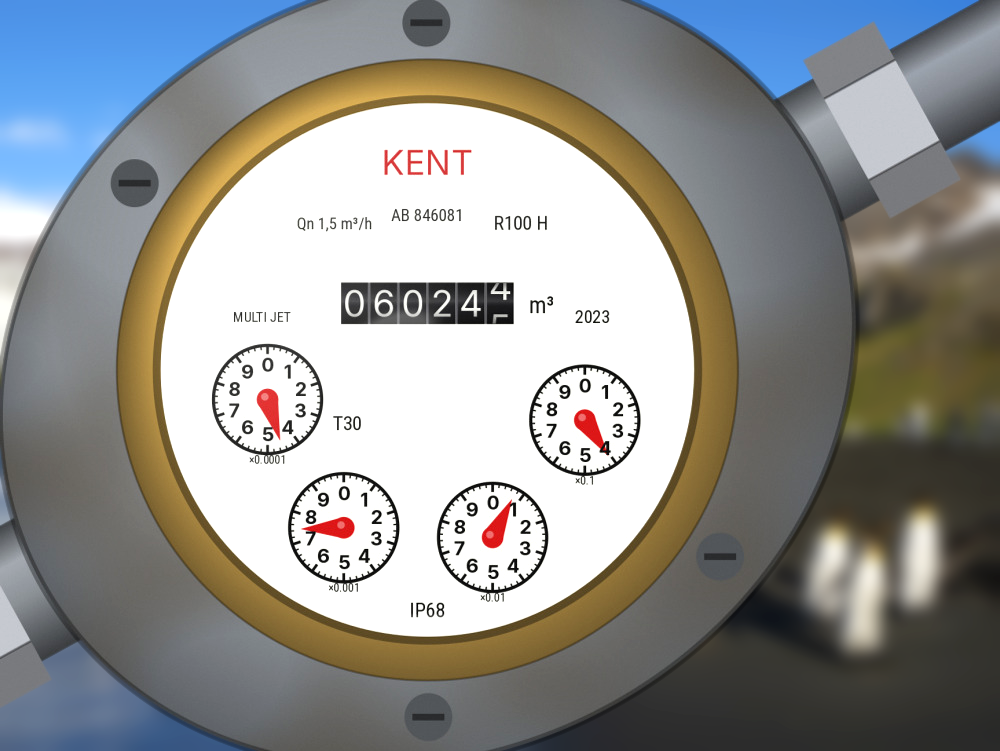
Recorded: 60244.4074 m³
